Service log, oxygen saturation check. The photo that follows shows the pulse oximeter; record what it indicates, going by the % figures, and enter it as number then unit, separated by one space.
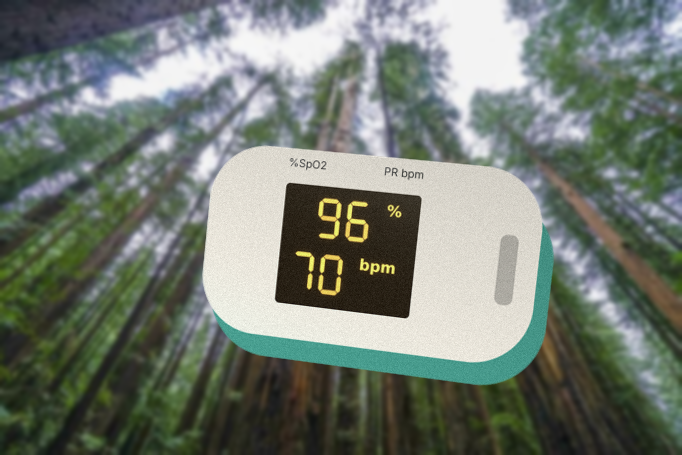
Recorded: 96 %
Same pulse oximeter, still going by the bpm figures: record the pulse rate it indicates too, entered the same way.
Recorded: 70 bpm
